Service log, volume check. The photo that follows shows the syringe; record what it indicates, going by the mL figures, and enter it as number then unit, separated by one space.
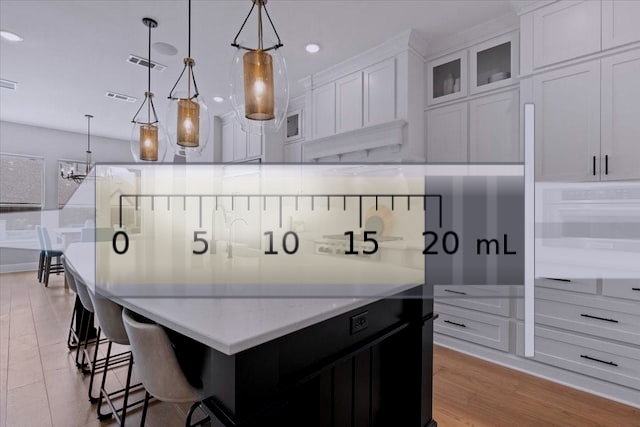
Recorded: 19 mL
